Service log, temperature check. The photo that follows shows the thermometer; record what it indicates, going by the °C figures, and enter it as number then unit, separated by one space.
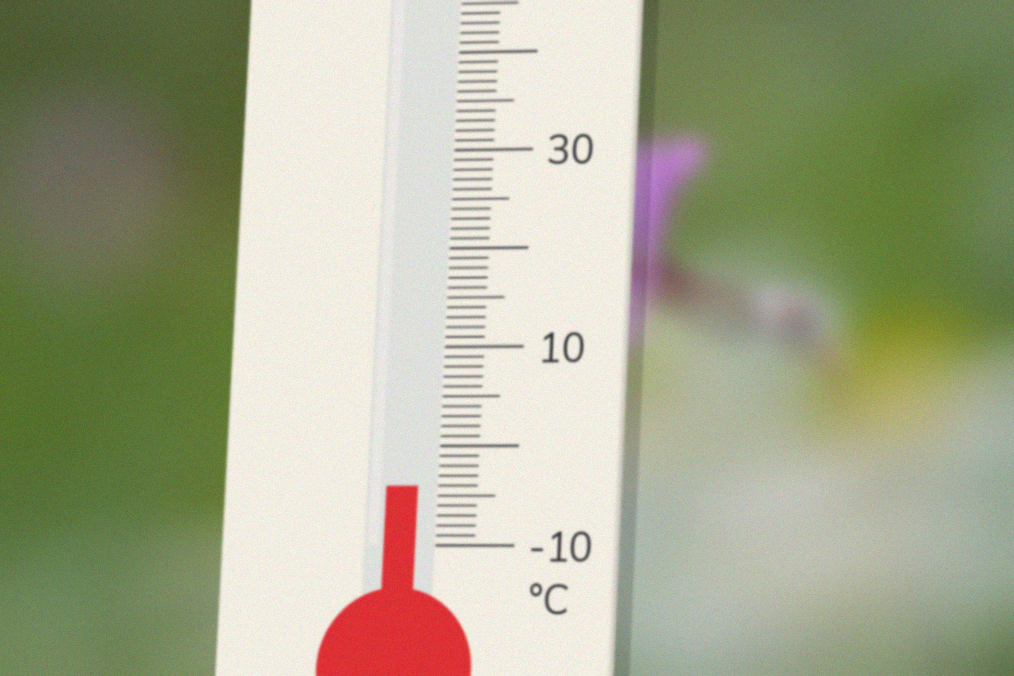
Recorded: -4 °C
